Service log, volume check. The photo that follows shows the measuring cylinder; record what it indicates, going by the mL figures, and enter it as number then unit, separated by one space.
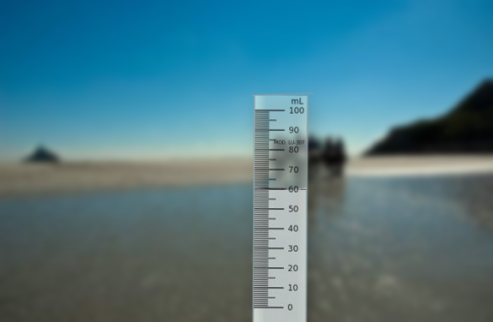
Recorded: 60 mL
